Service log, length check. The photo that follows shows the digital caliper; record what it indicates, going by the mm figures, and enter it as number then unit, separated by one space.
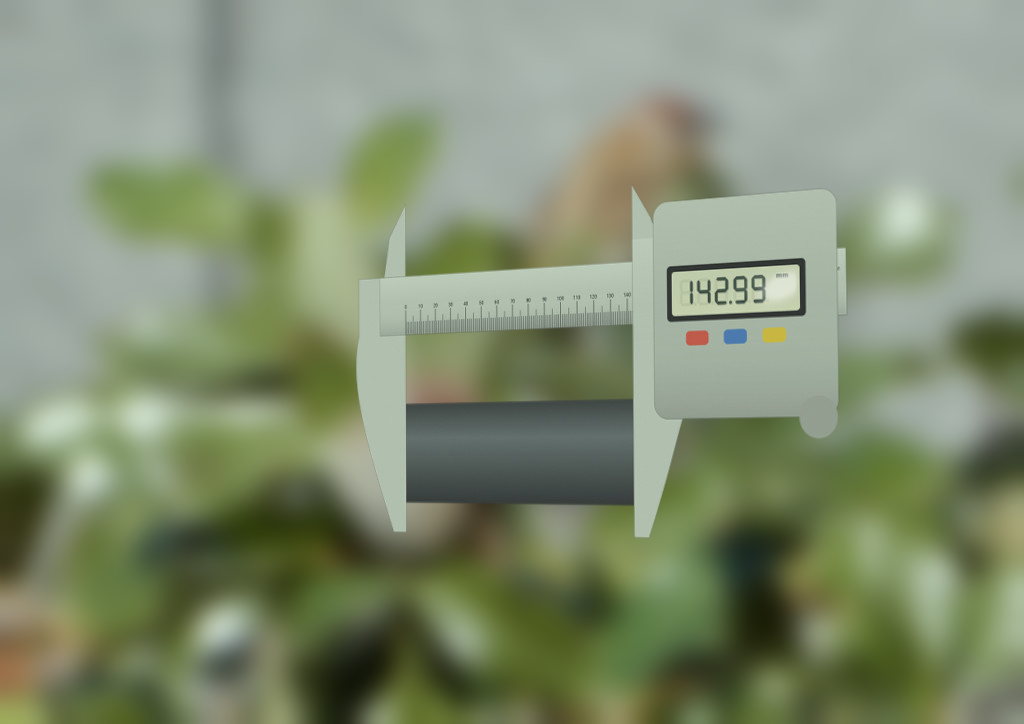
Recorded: 142.99 mm
